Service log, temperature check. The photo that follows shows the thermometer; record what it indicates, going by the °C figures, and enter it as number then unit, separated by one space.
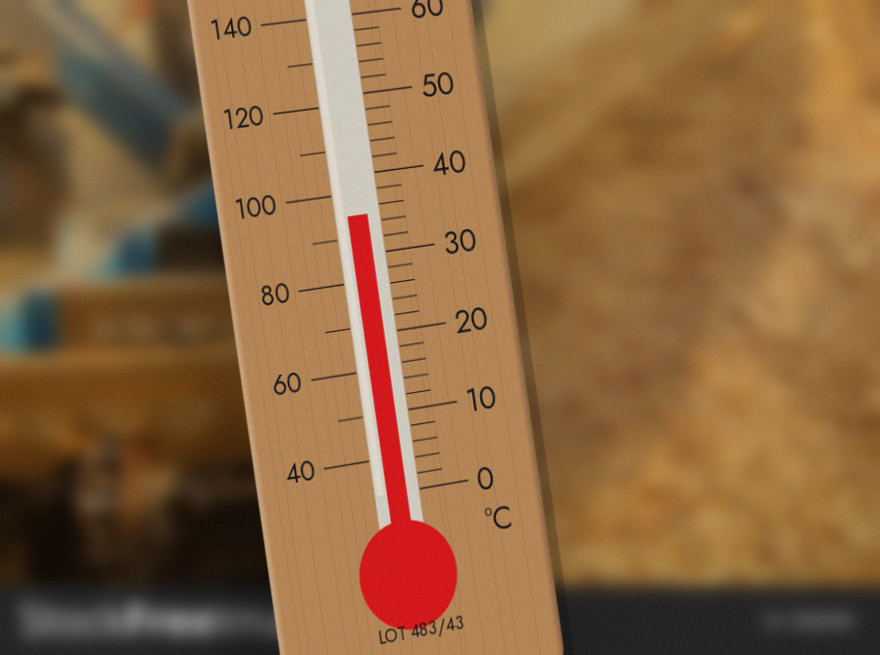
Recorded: 35 °C
